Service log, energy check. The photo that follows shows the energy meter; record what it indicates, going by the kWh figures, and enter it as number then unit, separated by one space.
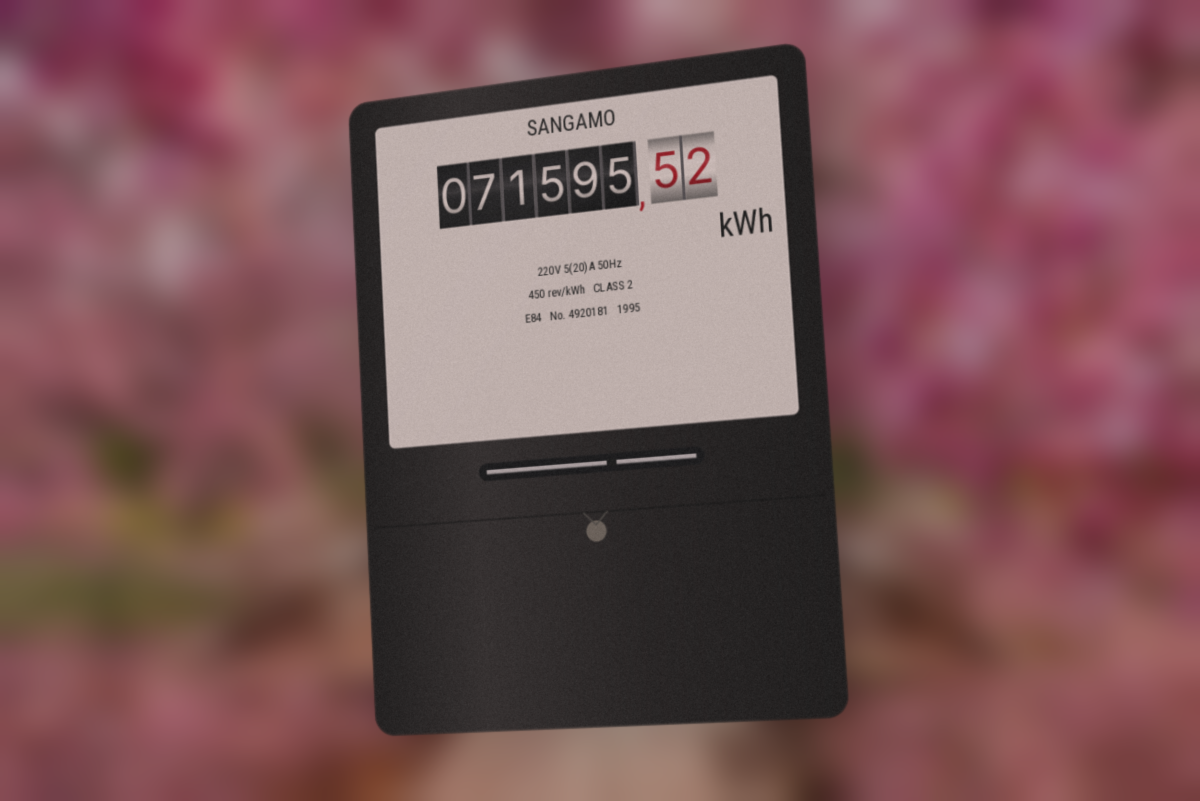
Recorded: 71595.52 kWh
